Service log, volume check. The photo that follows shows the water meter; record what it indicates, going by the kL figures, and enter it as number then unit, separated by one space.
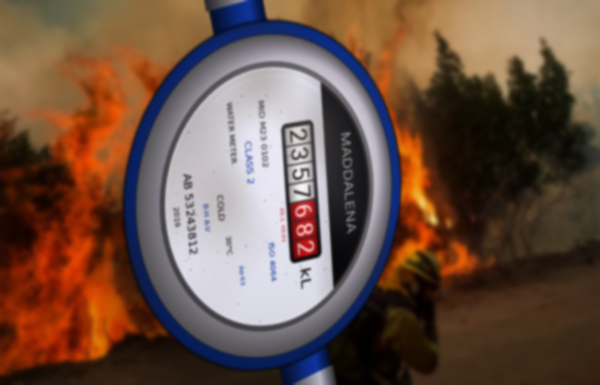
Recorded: 2357.682 kL
